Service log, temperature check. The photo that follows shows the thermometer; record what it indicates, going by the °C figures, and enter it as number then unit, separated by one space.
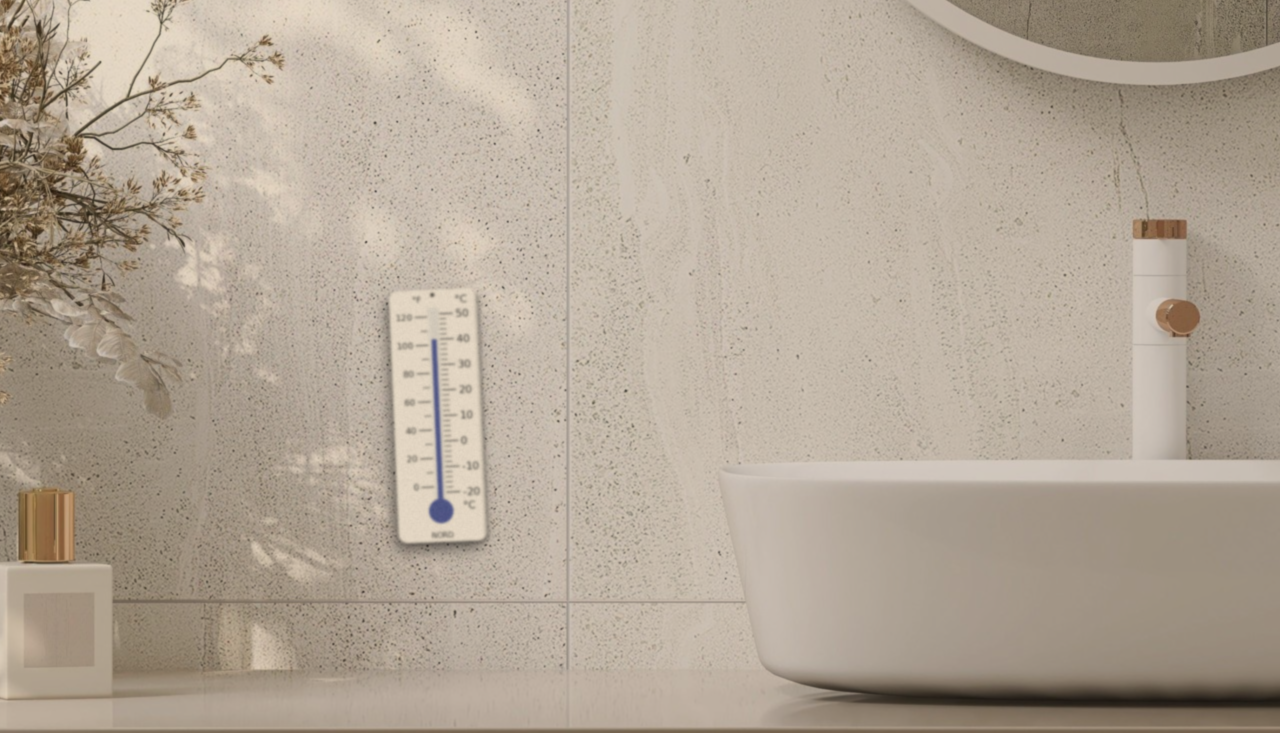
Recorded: 40 °C
